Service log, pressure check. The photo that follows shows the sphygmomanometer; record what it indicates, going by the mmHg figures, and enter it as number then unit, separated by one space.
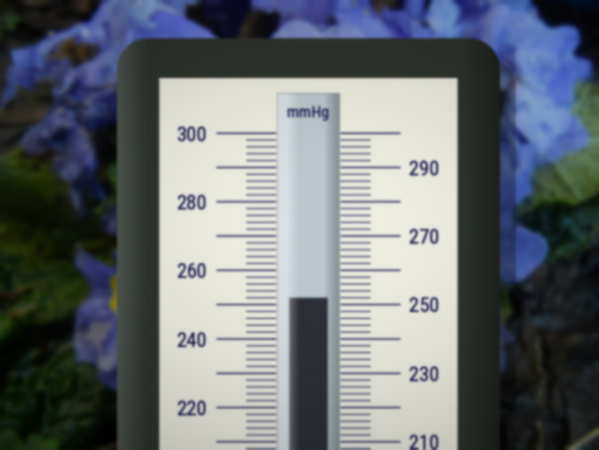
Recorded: 252 mmHg
